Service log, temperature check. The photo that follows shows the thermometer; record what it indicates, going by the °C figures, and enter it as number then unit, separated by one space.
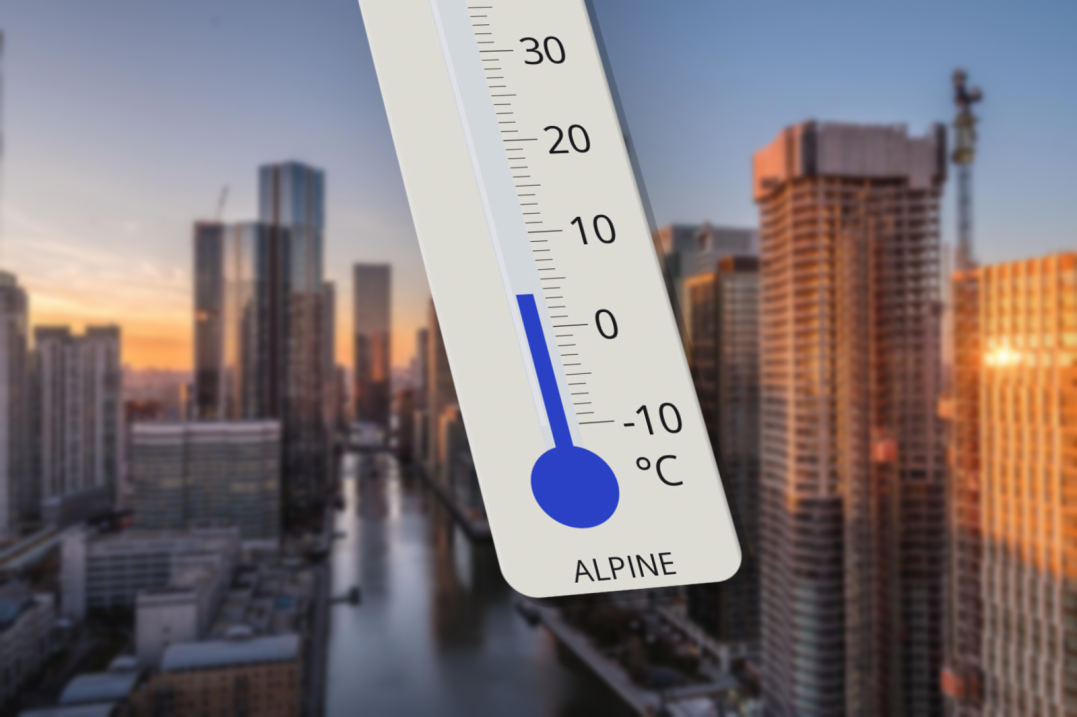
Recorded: 3.5 °C
